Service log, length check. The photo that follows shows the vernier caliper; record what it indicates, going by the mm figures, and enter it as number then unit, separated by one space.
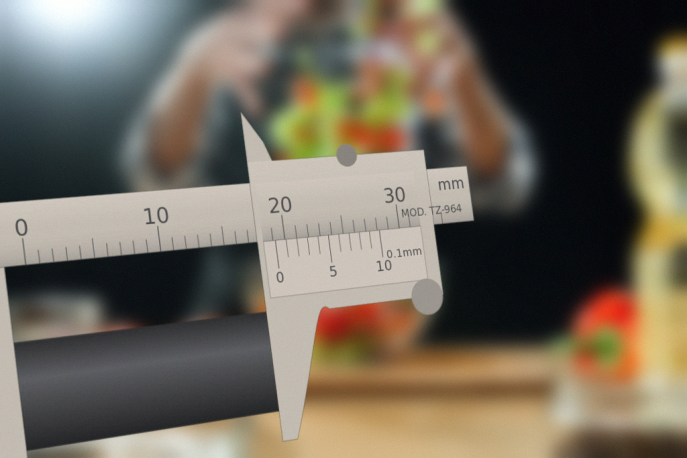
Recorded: 19.2 mm
